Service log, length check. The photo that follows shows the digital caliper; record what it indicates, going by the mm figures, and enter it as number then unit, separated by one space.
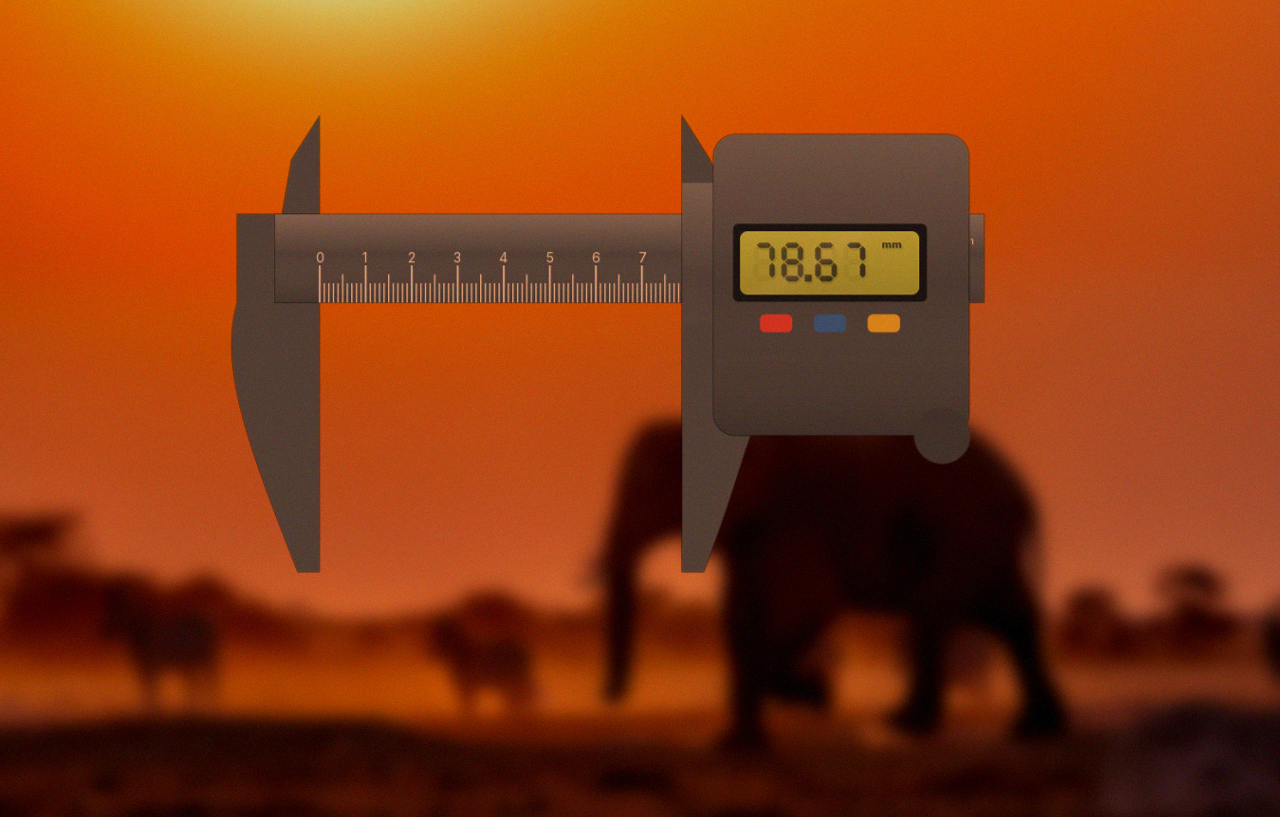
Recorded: 78.67 mm
